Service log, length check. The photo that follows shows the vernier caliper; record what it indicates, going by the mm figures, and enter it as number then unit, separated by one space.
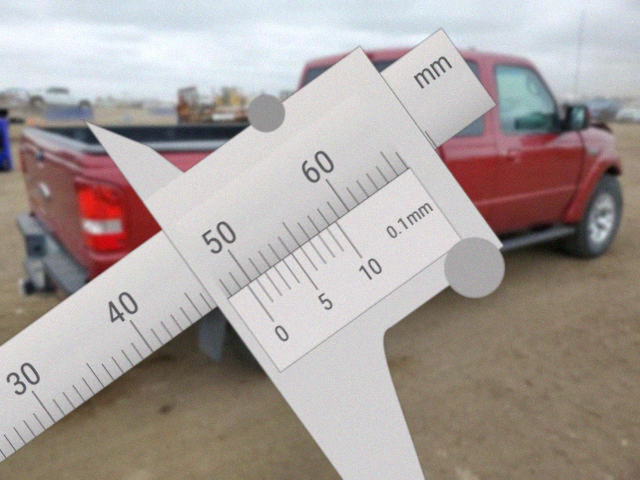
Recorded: 49.6 mm
